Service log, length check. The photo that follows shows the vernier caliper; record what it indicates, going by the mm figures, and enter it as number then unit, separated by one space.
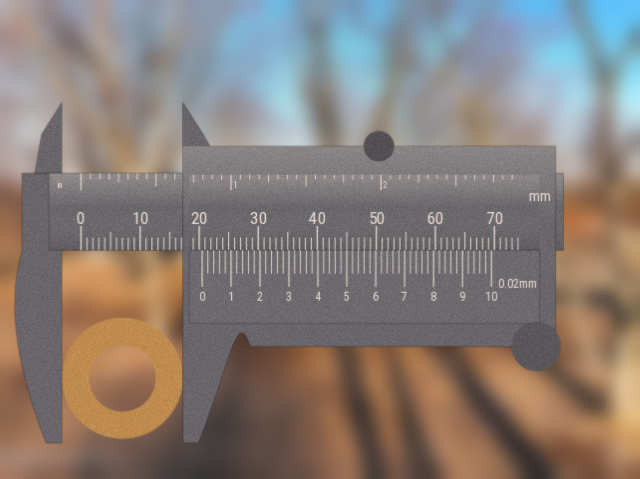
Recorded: 20.5 mm
